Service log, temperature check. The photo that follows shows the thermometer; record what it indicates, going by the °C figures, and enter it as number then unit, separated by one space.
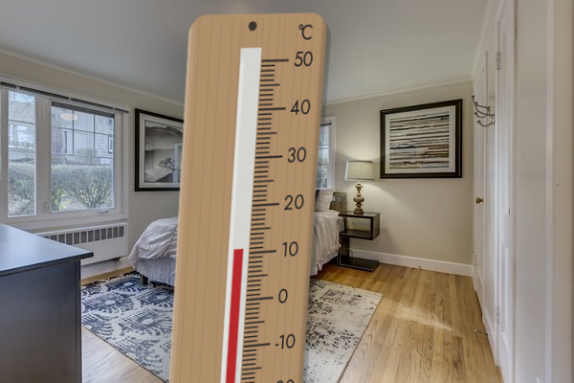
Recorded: 11 °C
